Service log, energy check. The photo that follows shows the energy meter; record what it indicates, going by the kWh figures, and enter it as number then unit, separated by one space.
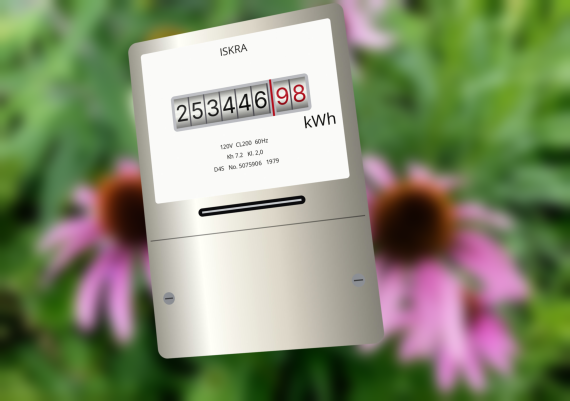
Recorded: 253446.98 kWh
